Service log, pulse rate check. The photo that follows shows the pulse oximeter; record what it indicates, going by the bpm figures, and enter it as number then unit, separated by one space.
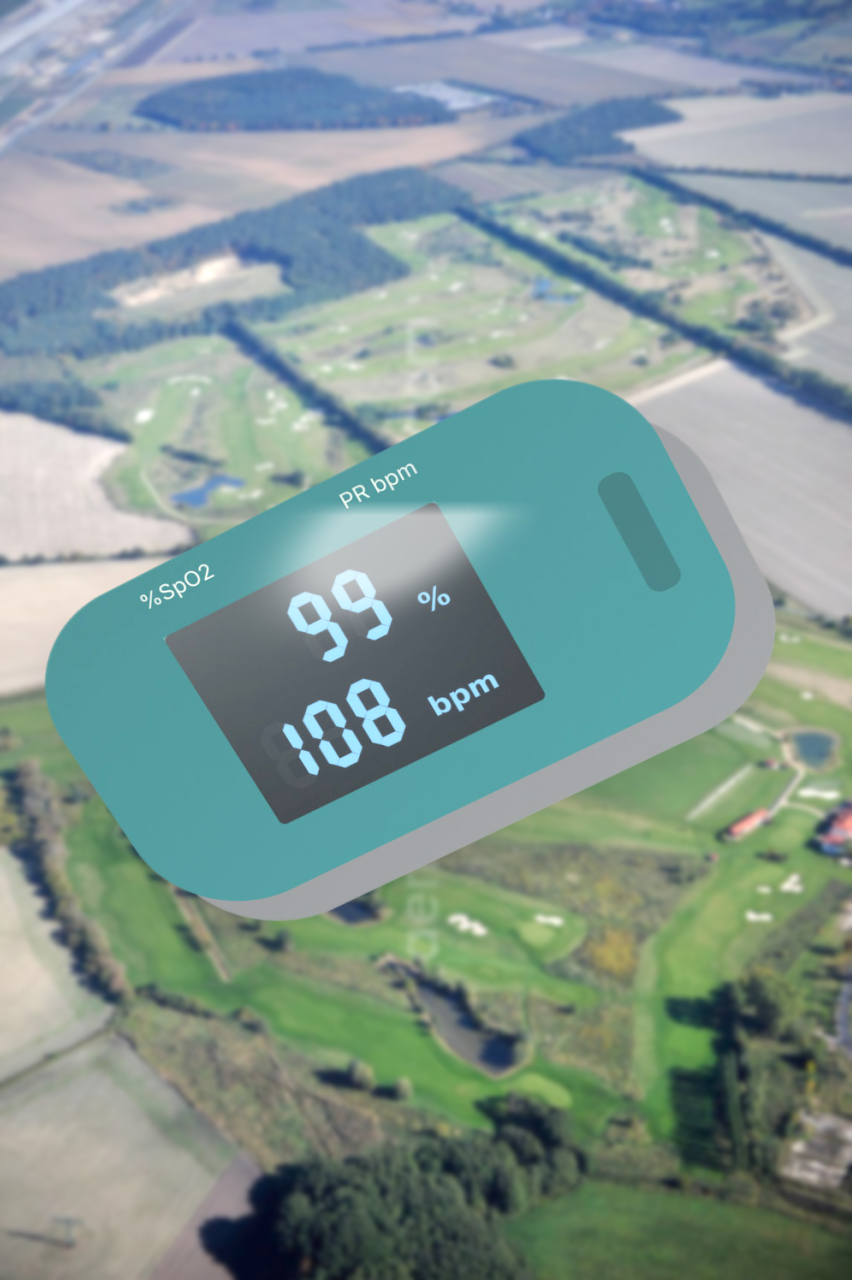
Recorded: 108 bpm
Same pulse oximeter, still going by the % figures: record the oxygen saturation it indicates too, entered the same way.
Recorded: 99 %
